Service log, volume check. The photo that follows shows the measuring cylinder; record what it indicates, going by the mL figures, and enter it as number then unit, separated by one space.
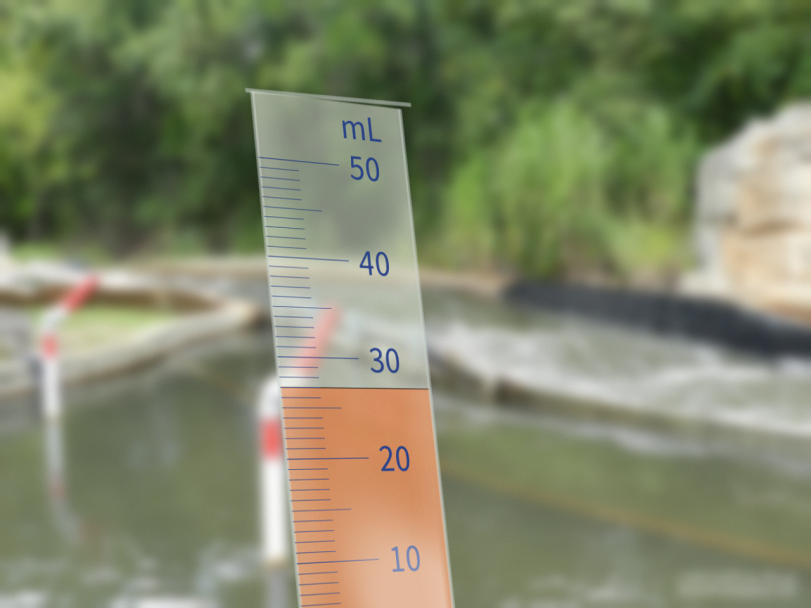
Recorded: 27 mL
